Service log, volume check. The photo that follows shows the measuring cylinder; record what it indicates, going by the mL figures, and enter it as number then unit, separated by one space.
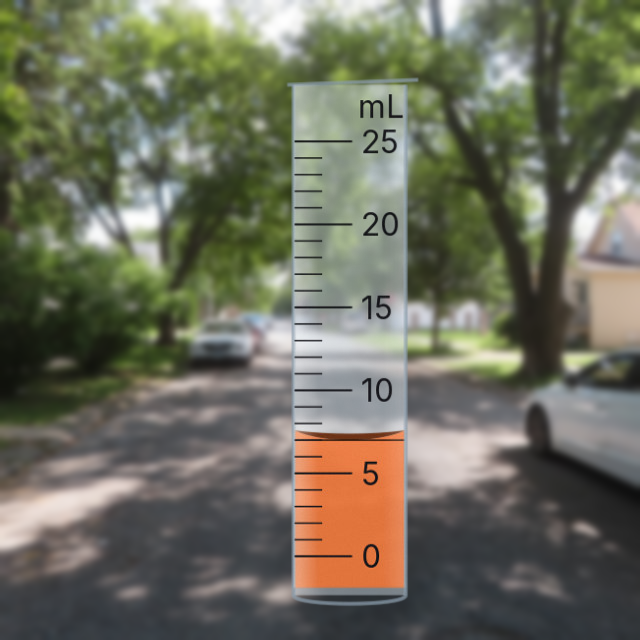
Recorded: 7 mL
